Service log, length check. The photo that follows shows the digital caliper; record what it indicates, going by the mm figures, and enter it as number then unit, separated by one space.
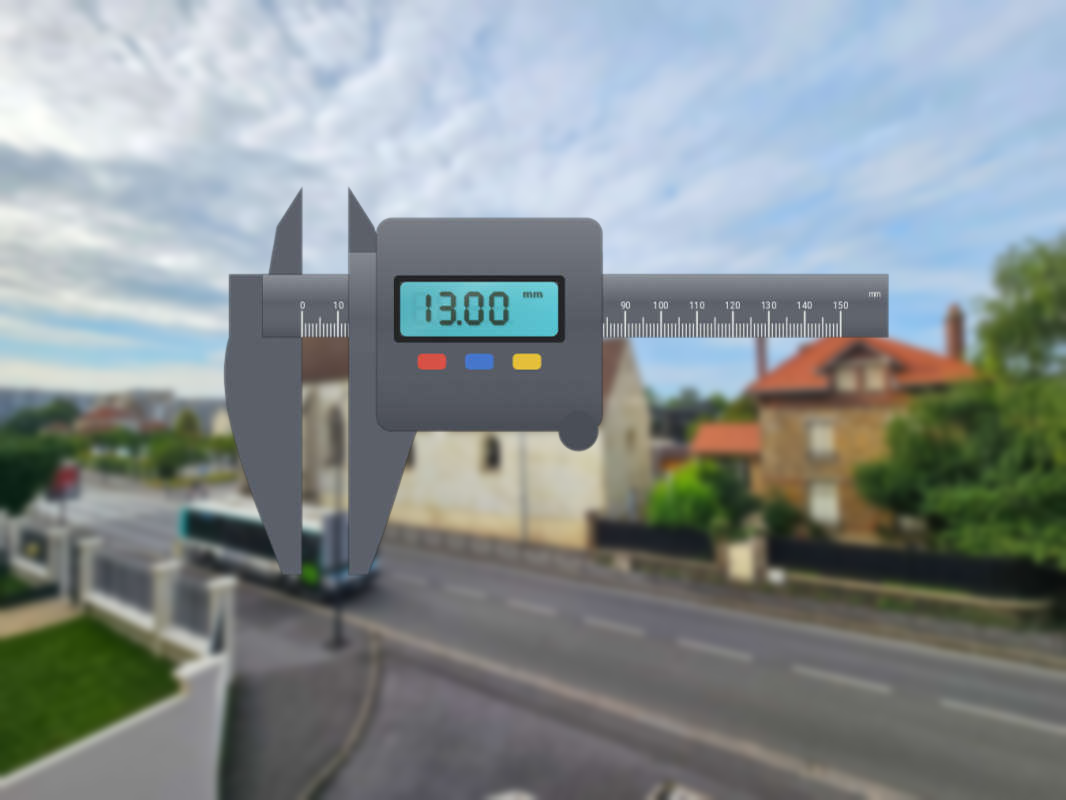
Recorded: 13.00 mm
